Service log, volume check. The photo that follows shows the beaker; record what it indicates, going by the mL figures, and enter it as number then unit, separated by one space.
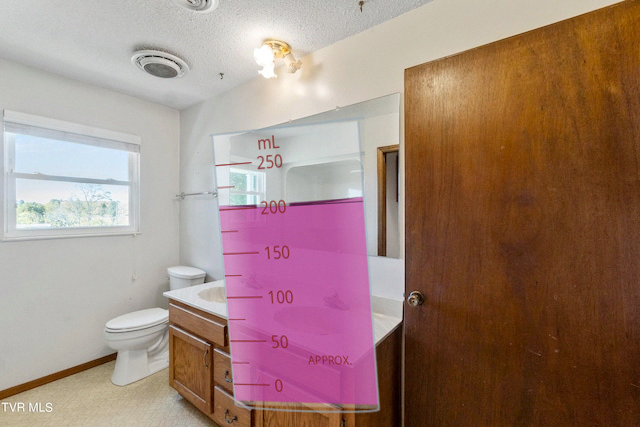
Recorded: 200 mL
